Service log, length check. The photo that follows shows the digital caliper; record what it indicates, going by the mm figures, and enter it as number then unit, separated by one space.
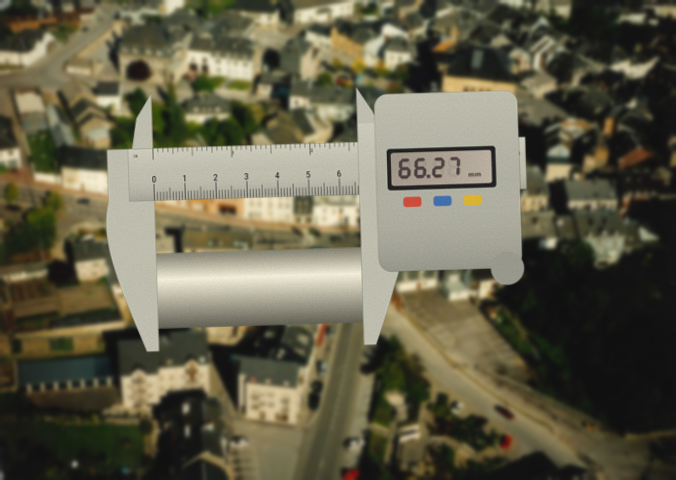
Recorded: 66.27 mm
